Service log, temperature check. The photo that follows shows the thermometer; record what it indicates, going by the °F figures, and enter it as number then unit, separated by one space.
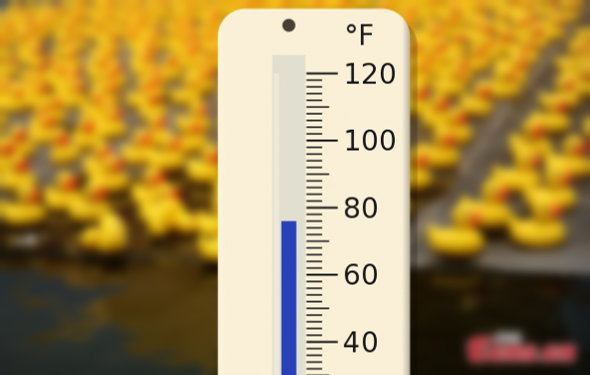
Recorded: 76 °F
